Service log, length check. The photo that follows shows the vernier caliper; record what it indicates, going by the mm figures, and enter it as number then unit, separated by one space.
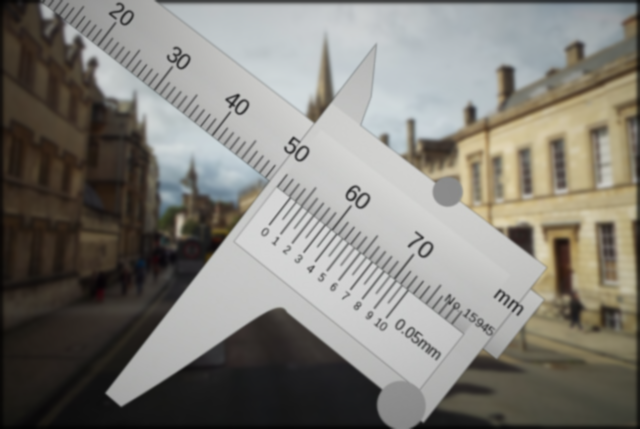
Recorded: 53.2 mm
